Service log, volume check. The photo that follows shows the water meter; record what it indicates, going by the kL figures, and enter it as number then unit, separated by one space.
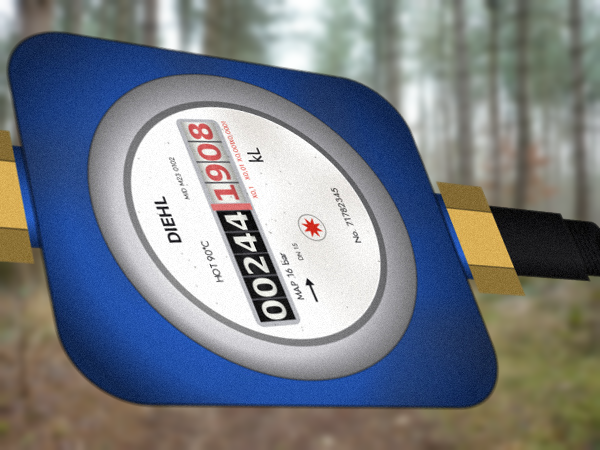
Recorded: 244.1908 kL
